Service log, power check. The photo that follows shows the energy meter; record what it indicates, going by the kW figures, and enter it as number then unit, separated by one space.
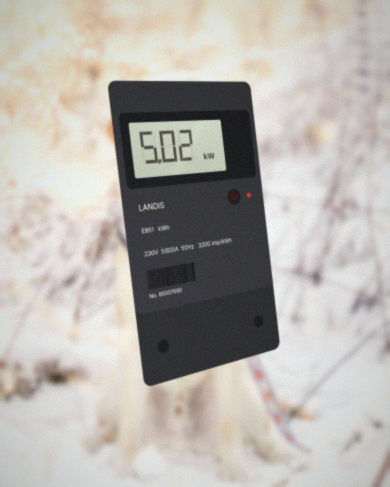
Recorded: 5.02 kW
